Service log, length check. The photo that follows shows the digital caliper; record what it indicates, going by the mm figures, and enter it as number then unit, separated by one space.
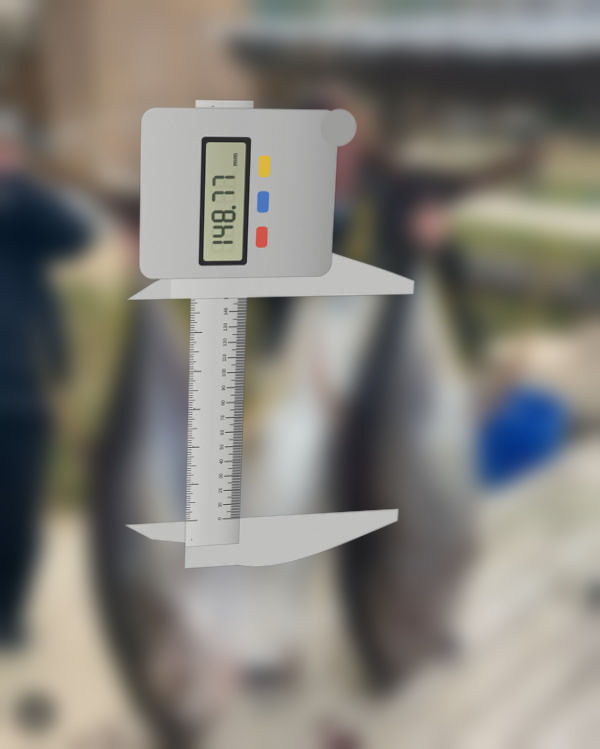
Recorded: 148.77 mm
